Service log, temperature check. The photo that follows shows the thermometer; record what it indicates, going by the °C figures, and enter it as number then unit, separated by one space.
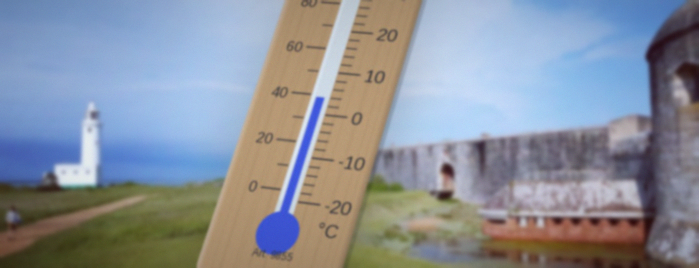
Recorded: 4 °C
